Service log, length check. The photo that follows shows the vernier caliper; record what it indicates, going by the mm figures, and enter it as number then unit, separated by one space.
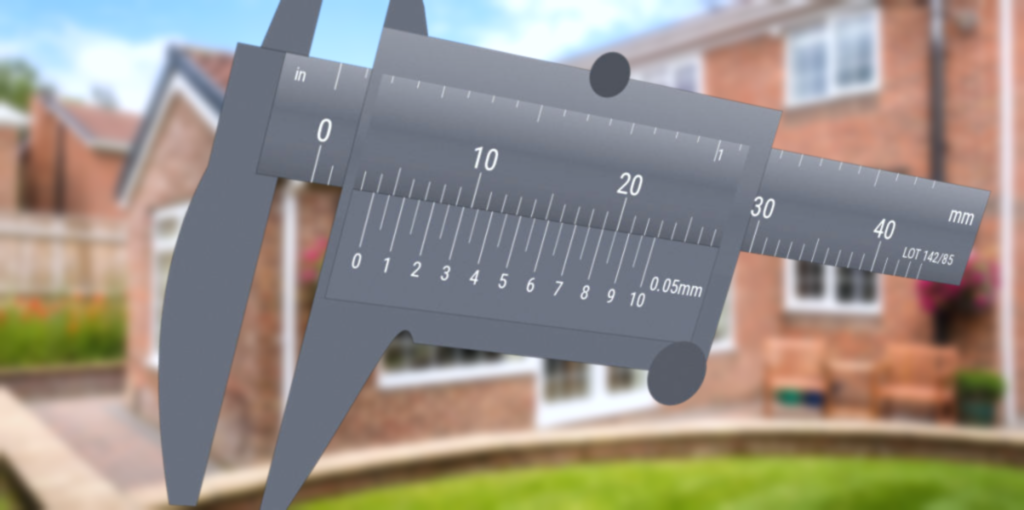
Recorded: 3.8 mm
